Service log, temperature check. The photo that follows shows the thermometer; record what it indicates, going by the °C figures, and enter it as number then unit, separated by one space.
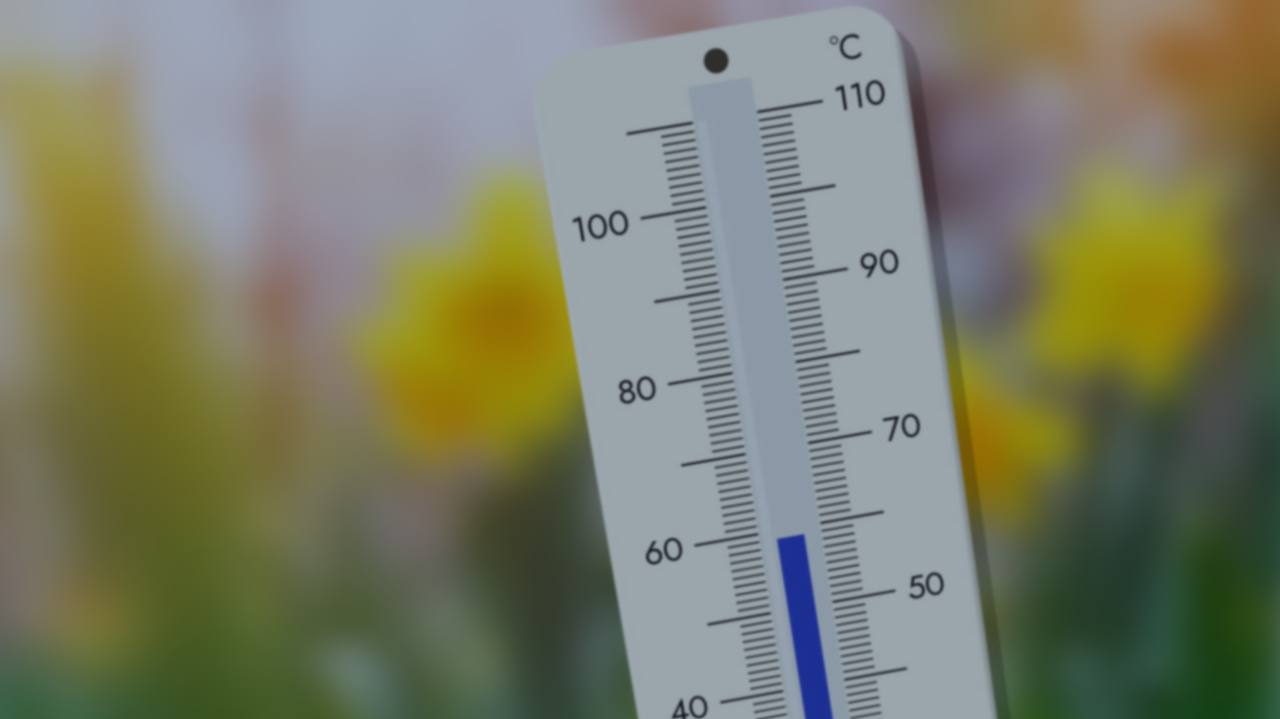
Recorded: 59 °C
